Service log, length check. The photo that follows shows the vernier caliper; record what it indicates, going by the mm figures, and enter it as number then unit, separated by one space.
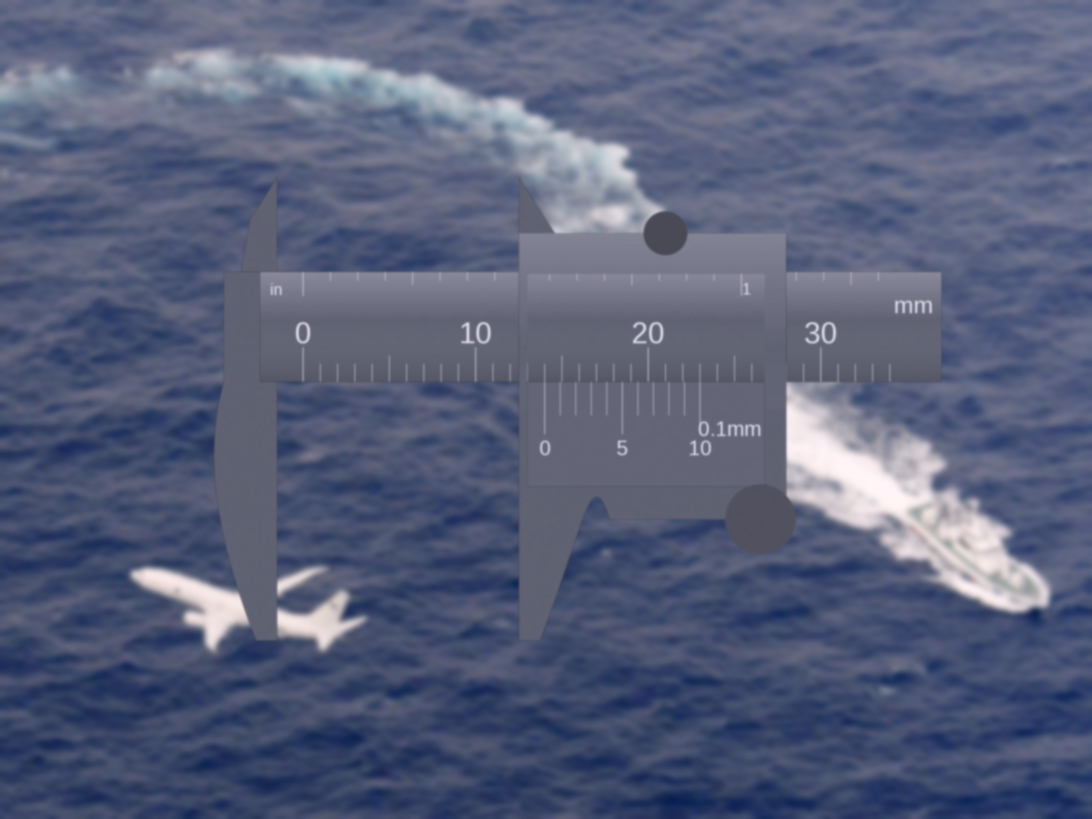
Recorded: 14.0 mm
